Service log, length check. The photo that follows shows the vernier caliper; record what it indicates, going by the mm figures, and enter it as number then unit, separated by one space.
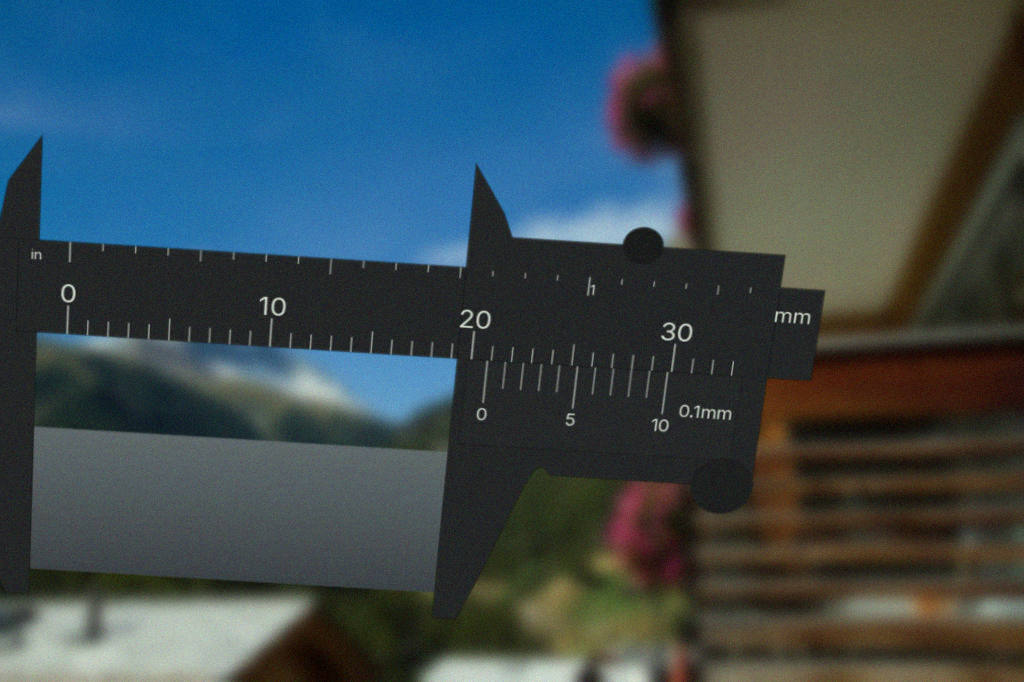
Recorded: 20.8 mm
